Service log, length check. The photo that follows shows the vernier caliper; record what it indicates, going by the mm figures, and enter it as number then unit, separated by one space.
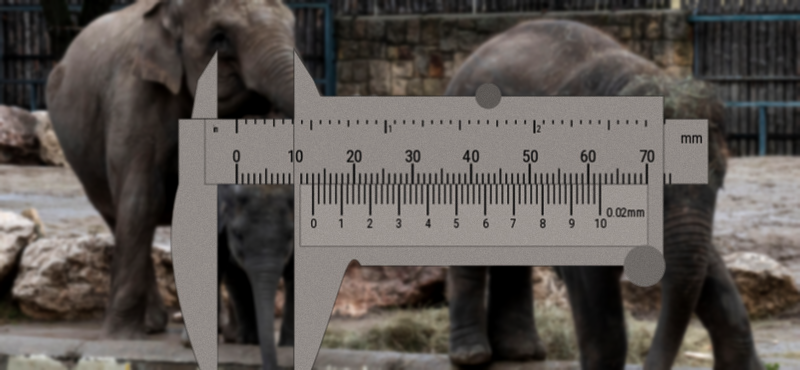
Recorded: 13.0 mm
